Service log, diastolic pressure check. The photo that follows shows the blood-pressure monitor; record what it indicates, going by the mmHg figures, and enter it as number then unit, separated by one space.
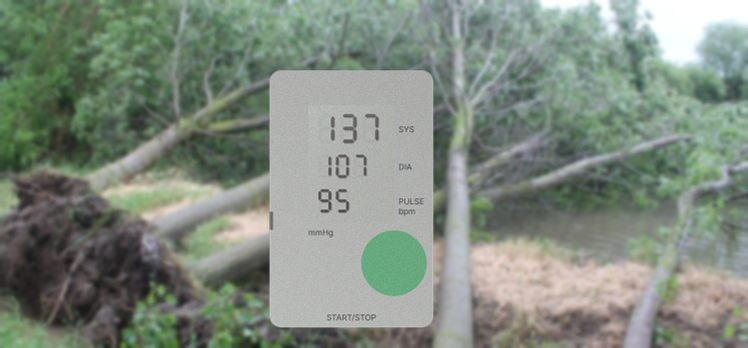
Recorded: 107 mmHg
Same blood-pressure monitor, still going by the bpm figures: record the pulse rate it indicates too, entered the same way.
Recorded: 95 bpm
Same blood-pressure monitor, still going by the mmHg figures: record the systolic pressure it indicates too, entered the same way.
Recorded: 137 mmHg
